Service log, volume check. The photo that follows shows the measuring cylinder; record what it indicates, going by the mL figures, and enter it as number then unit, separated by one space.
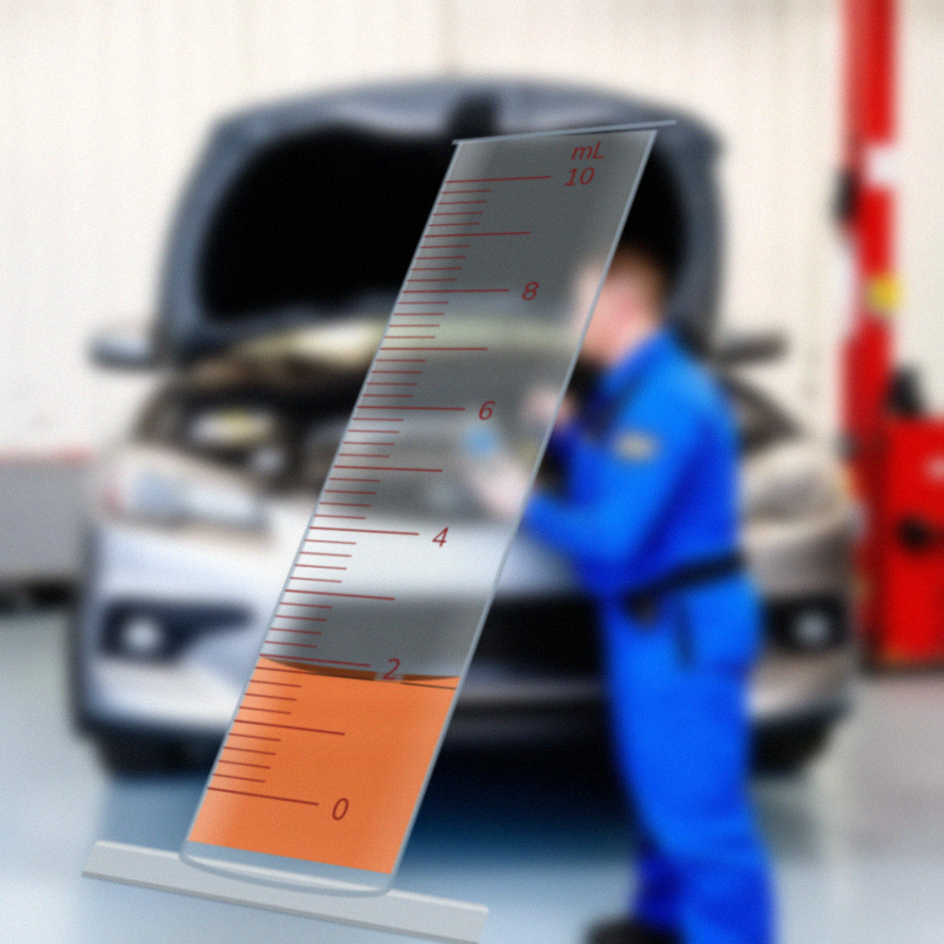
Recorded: 1.8 mL
